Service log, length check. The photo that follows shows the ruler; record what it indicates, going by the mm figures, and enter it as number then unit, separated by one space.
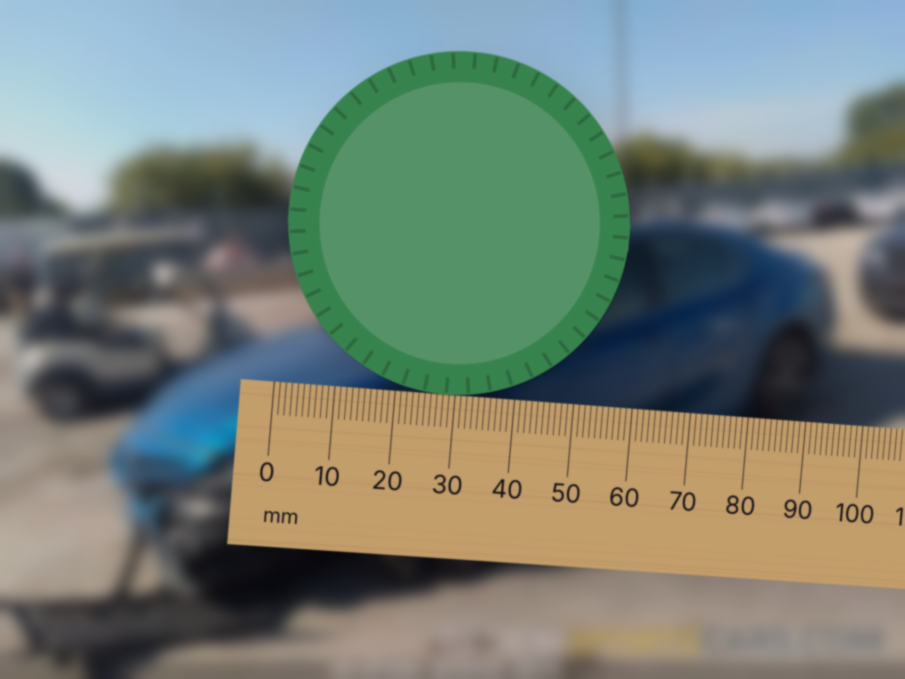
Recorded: 57 mm
